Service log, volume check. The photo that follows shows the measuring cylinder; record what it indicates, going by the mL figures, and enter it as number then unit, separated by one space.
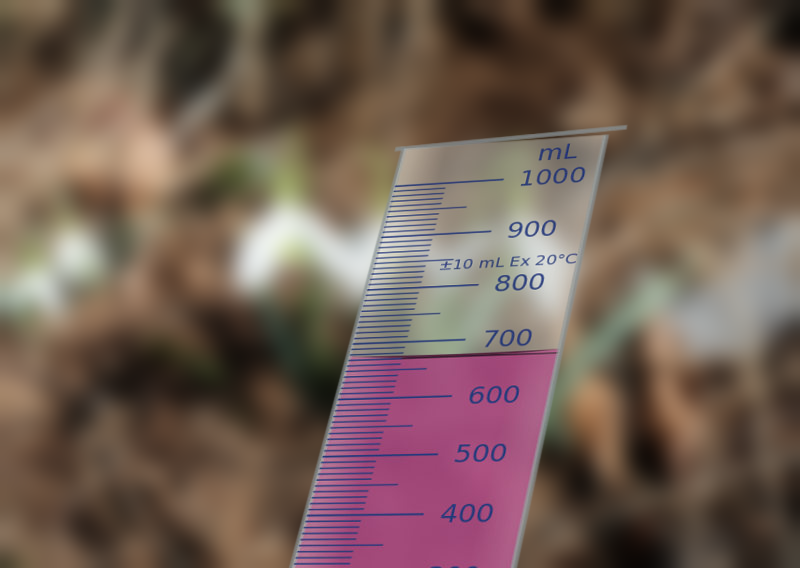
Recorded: 670 mL
